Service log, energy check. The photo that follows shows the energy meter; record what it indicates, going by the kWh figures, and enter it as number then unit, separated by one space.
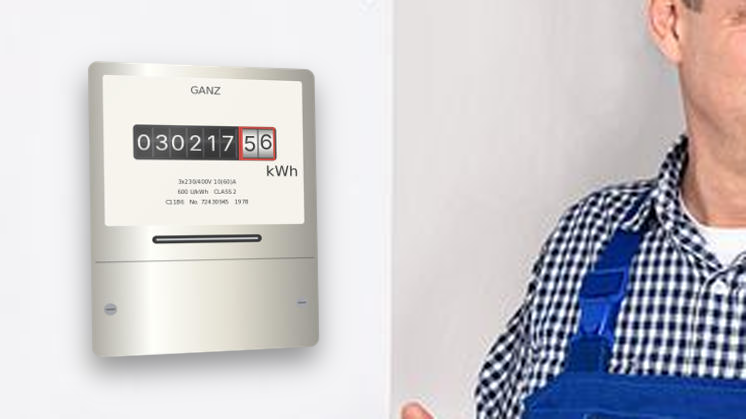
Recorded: 30217.56 kWh
